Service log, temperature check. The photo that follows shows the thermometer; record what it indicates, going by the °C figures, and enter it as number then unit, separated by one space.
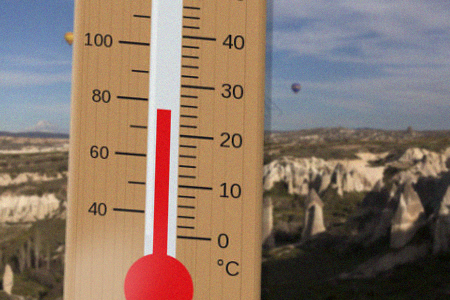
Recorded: 25 °C
